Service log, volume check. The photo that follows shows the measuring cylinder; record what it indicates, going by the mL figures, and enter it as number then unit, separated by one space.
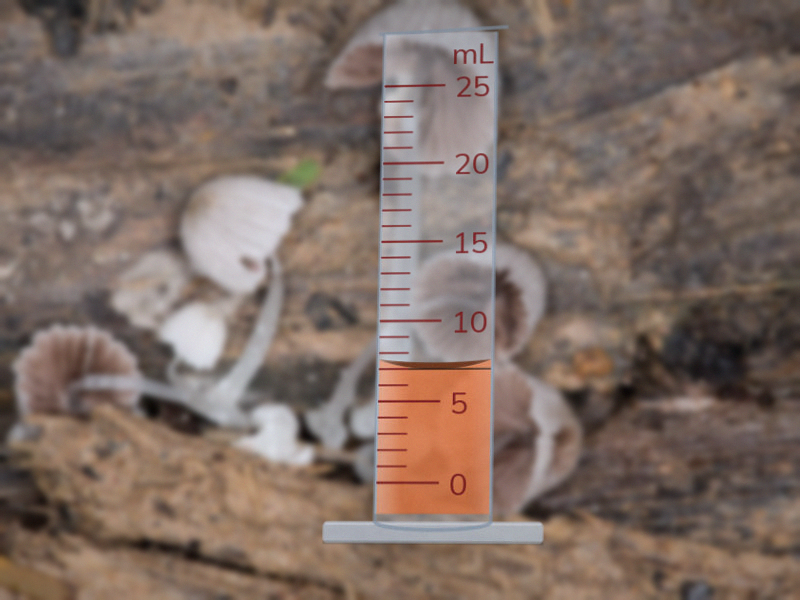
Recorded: 7 mL
